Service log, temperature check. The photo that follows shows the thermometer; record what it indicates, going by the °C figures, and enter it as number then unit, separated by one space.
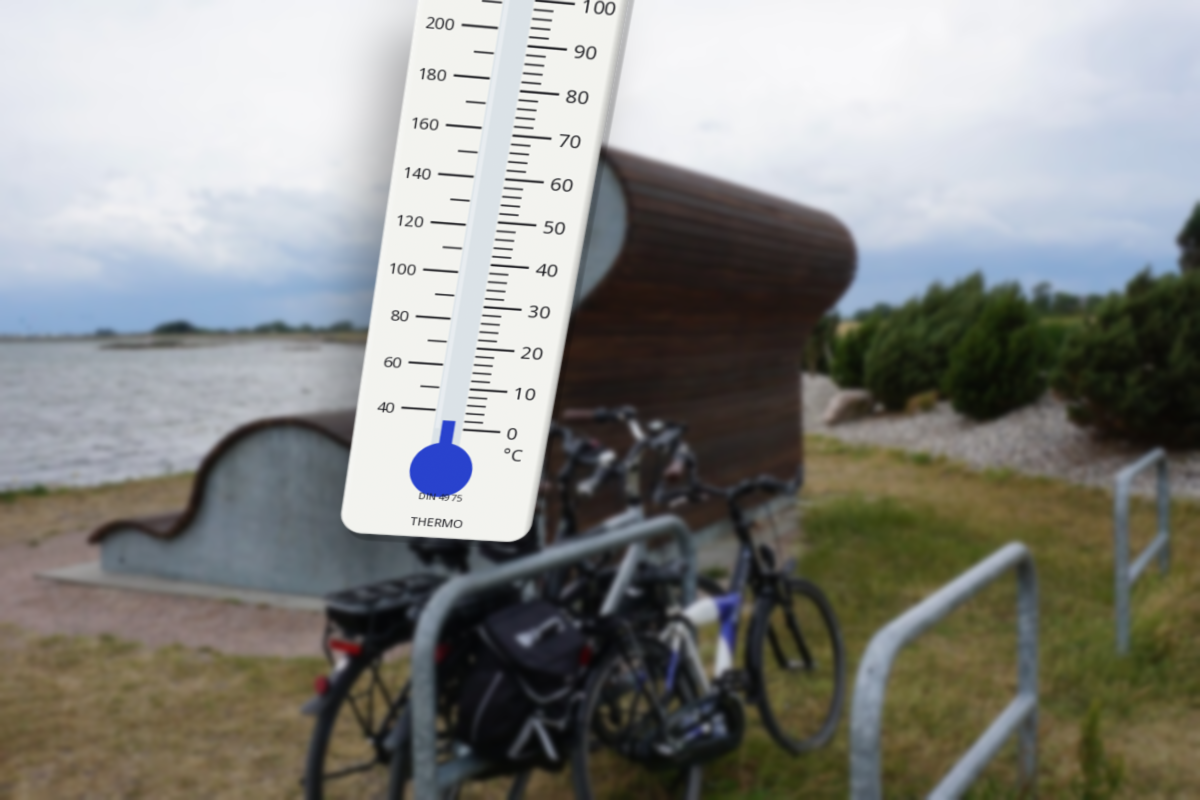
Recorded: 2 °C
